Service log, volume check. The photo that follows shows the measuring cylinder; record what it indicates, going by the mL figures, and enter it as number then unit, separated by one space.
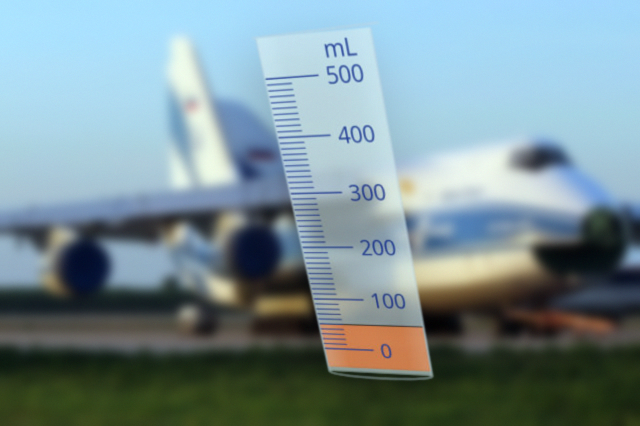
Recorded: 50 mL
